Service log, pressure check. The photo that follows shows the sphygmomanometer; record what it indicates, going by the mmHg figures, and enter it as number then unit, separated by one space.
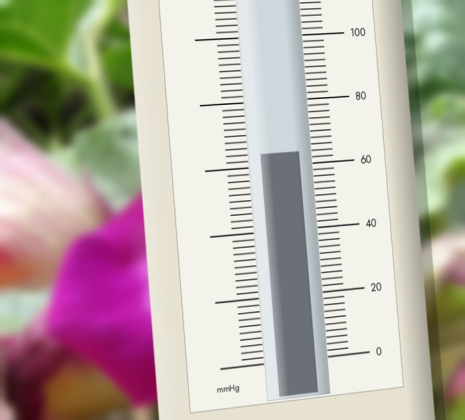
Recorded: 64 mmHg
